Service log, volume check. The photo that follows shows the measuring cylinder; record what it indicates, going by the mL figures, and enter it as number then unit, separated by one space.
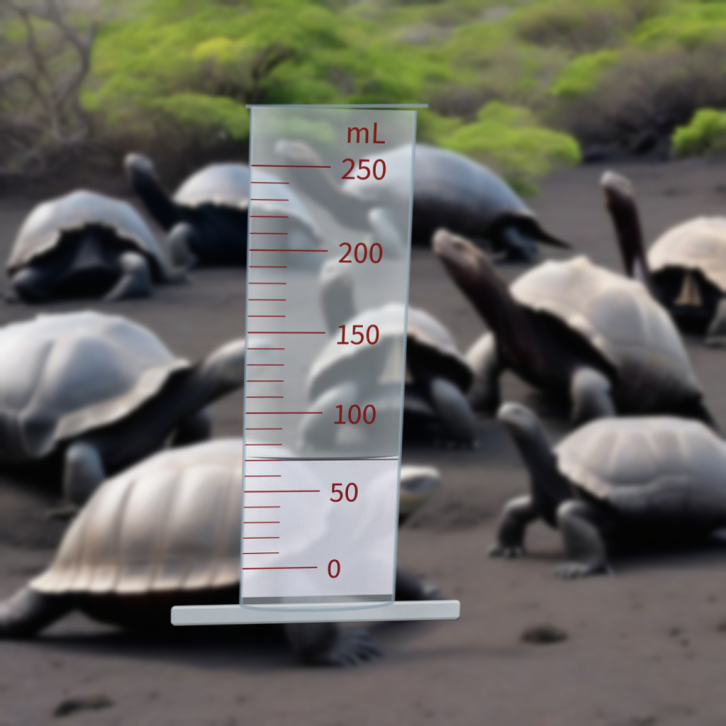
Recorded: 70 mL
